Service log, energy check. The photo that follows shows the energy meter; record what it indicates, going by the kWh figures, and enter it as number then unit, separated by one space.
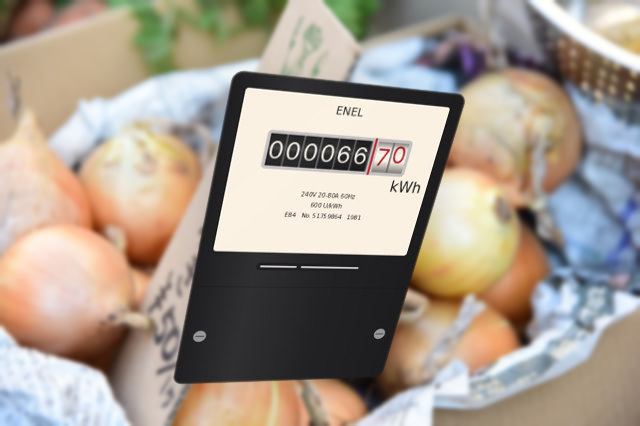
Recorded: 66.70 kWh
